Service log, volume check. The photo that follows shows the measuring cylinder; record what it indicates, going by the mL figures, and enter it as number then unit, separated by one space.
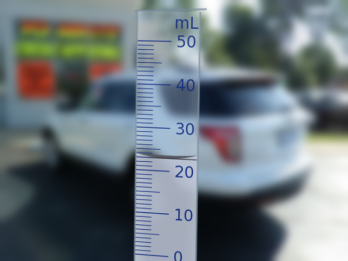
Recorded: 23 mL
